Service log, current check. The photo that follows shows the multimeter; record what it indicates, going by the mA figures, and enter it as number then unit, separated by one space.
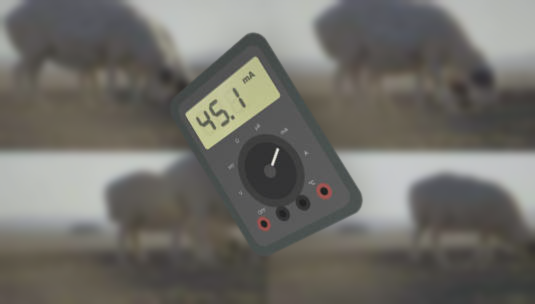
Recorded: 45.1 mA
